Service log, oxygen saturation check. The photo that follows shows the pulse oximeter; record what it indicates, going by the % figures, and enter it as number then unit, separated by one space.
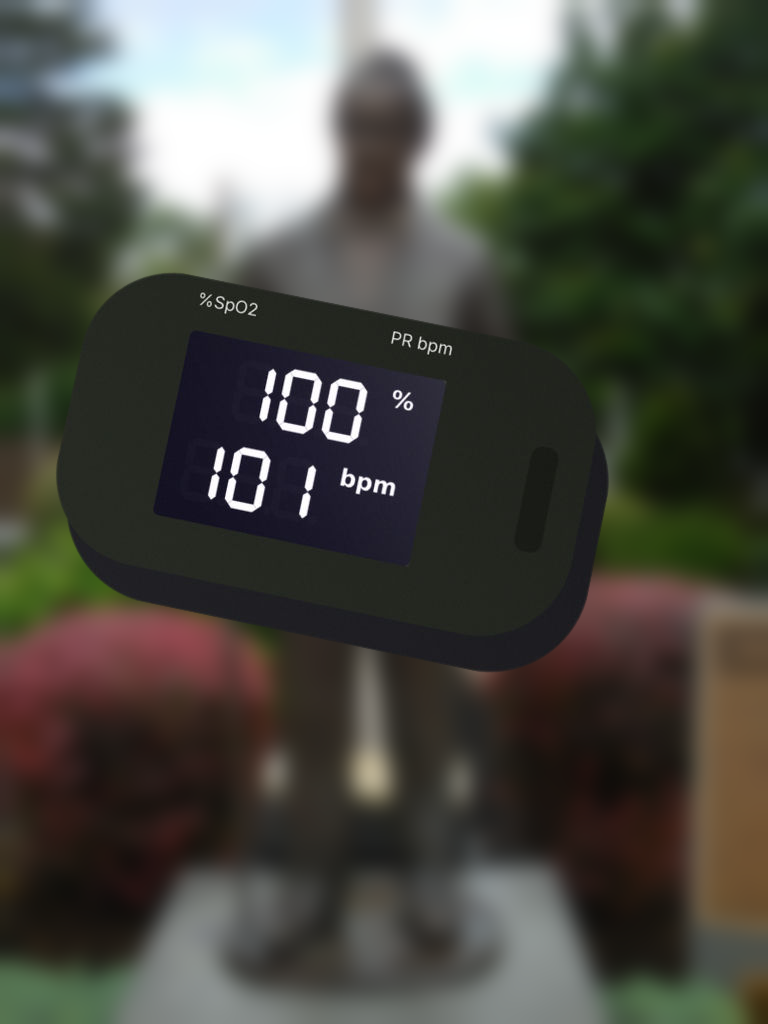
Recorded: 100 %
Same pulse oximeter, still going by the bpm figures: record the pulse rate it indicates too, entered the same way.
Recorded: 101 bpm
